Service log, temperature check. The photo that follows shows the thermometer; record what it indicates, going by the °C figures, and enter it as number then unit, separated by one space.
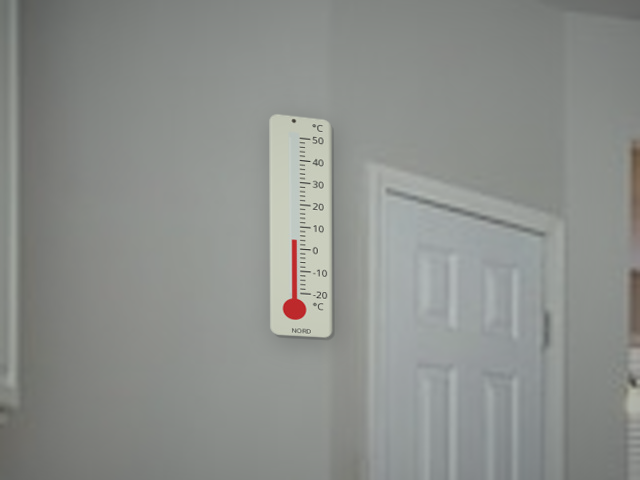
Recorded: 4 °C
